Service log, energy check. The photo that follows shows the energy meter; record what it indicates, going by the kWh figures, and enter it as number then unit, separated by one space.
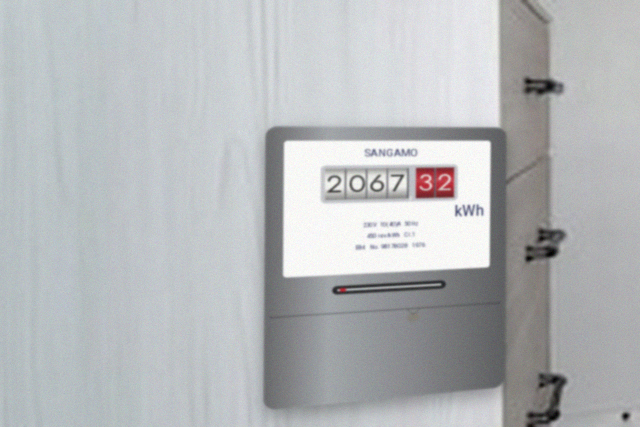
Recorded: 2067.32 kWh
